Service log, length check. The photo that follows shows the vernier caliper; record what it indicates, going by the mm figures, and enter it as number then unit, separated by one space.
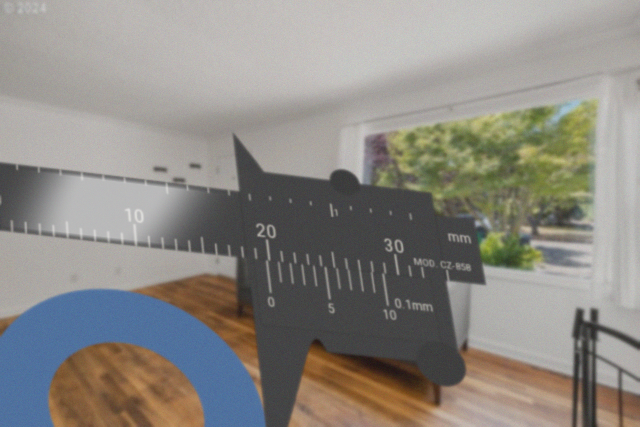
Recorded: 19.8 mm
